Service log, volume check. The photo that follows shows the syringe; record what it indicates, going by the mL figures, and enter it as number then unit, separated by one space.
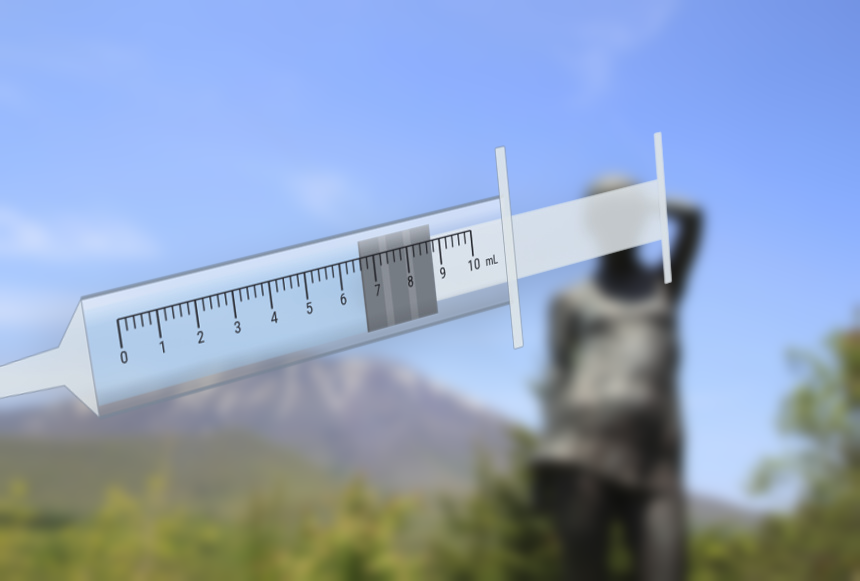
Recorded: 6.6 mL
